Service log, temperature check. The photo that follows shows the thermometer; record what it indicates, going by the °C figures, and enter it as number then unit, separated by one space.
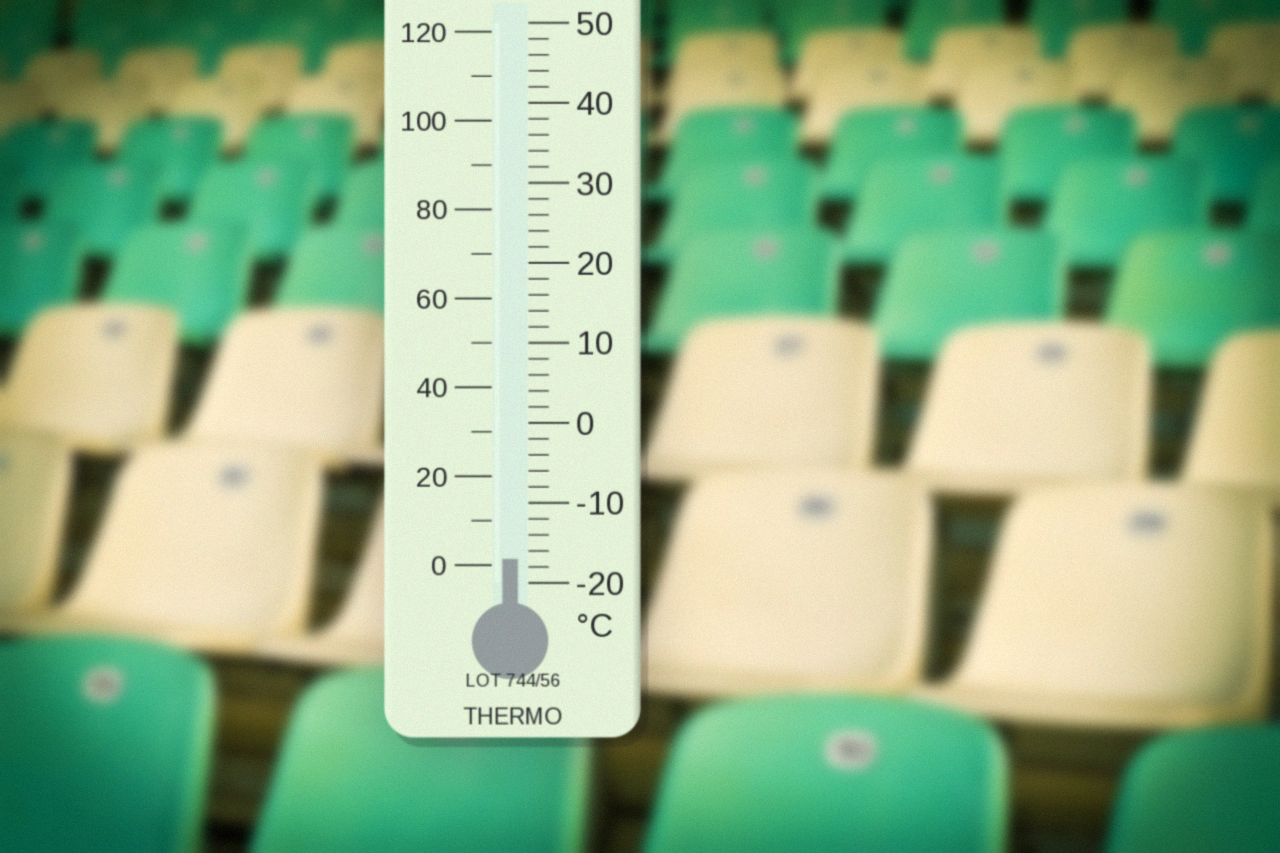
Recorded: -17 °C
